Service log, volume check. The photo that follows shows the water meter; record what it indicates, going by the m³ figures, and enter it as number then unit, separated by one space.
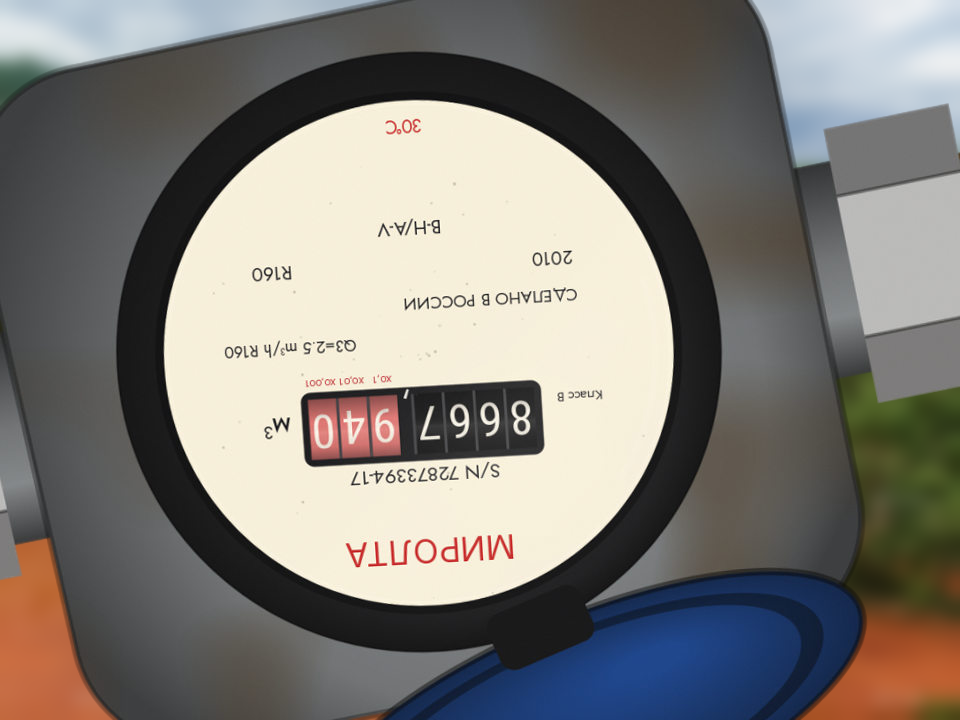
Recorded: 8667.940 m³
